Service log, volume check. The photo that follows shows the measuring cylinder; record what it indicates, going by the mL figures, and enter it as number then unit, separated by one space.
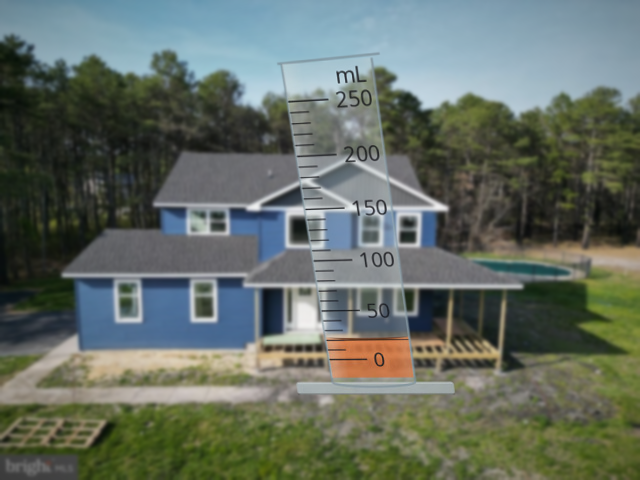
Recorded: 20 mL
